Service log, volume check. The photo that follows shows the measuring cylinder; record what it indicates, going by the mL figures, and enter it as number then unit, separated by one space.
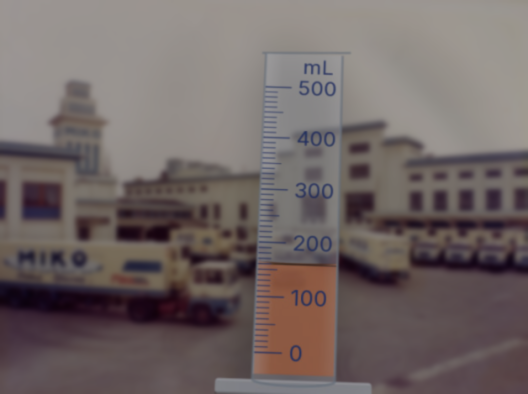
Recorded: 160 mL
